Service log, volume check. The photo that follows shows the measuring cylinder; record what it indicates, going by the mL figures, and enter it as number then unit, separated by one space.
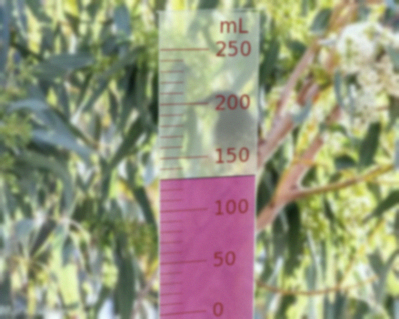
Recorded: 130 mL
